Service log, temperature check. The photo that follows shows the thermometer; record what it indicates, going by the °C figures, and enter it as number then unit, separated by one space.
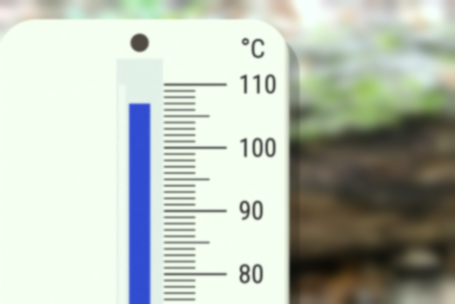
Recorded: 107 °C
